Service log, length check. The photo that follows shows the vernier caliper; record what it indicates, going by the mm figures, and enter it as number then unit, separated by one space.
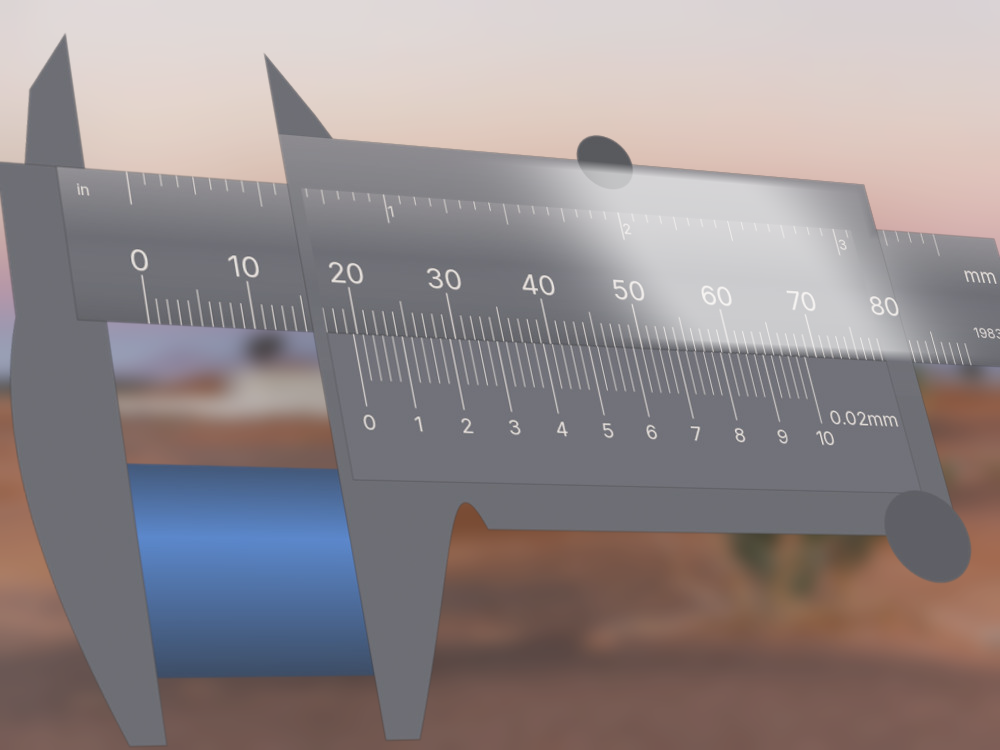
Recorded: 19.6 mm
